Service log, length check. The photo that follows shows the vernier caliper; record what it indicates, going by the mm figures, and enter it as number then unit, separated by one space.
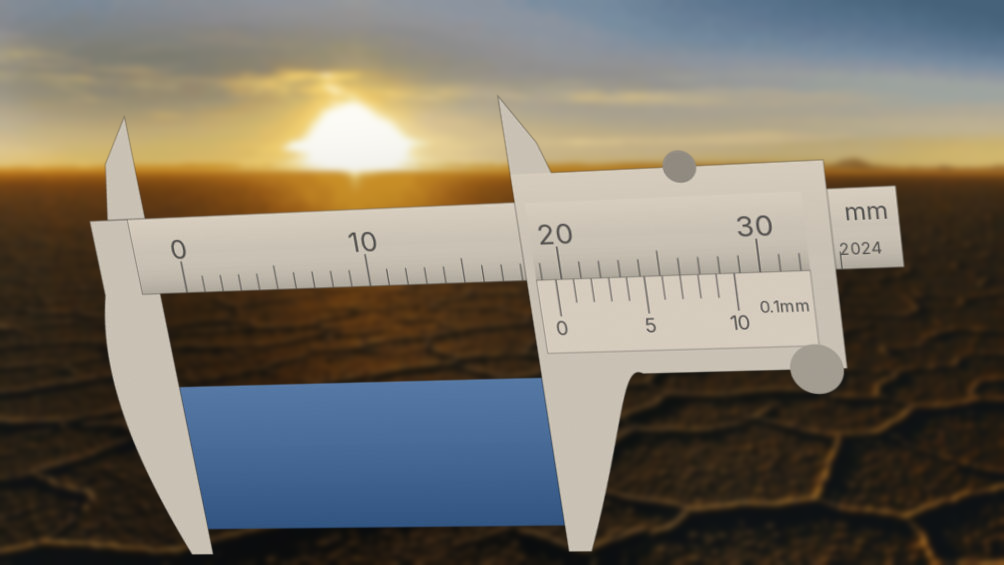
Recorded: 19.7 mm
